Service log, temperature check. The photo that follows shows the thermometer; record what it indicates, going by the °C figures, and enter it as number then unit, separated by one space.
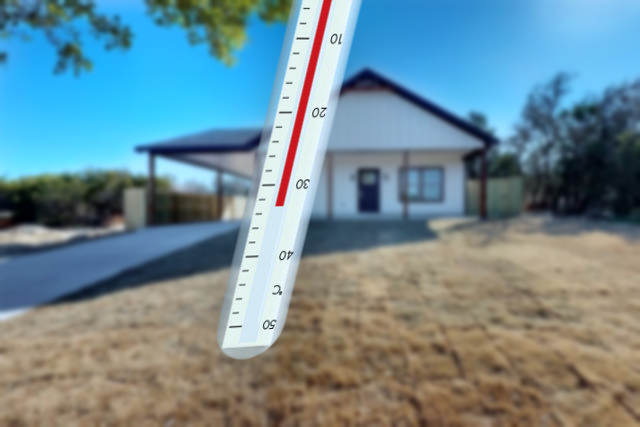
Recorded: 33 °C
